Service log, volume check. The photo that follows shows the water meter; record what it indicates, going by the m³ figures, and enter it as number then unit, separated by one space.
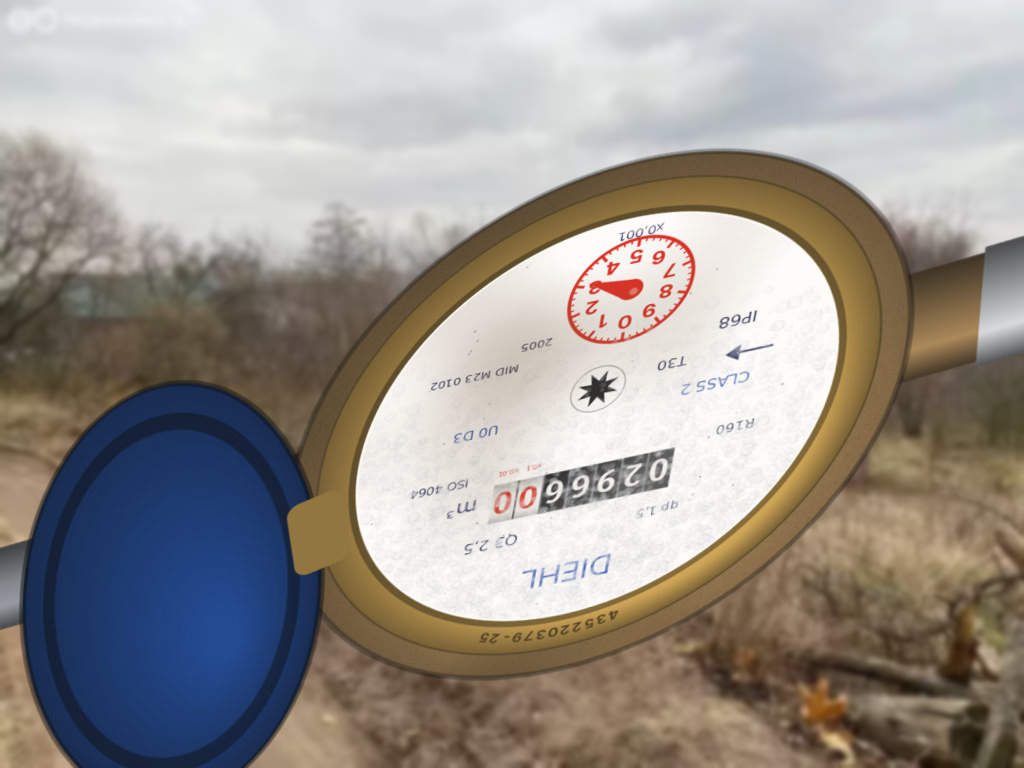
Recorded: 2966.003 m³
